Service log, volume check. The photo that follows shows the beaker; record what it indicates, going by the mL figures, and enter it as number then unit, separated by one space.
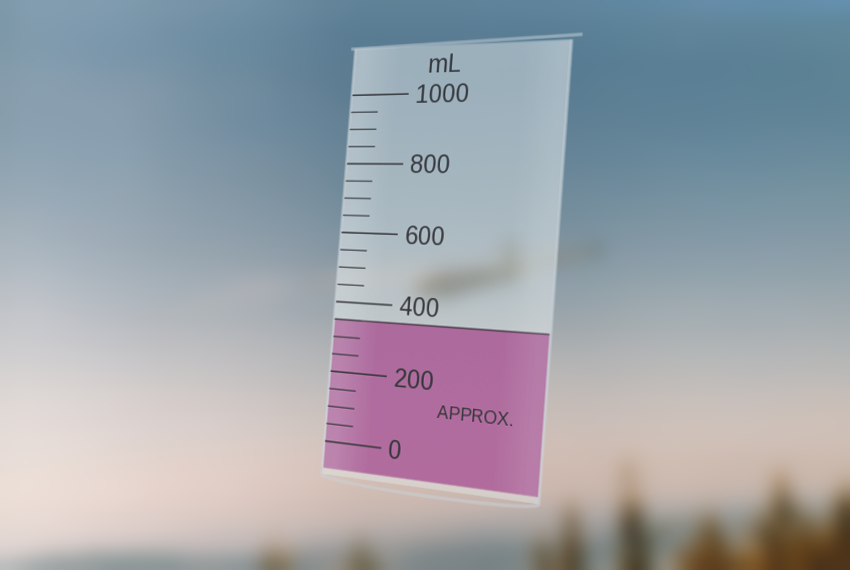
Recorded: 350 mL
